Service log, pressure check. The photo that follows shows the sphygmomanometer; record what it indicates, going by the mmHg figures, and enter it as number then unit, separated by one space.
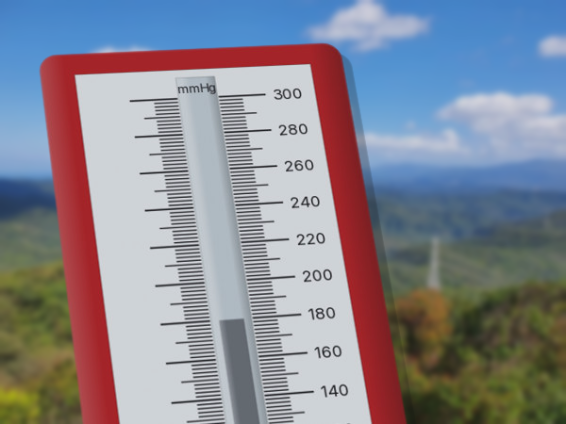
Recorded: 180 mmHg
